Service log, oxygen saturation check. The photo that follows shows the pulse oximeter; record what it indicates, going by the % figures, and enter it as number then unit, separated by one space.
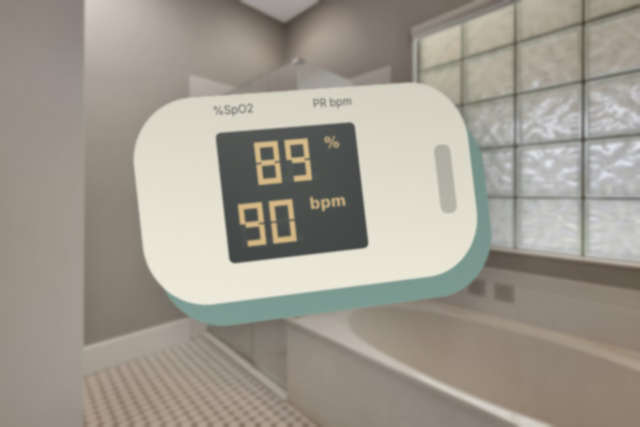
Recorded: 89 %
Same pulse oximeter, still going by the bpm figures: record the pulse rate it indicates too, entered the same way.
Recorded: 90 bpm
